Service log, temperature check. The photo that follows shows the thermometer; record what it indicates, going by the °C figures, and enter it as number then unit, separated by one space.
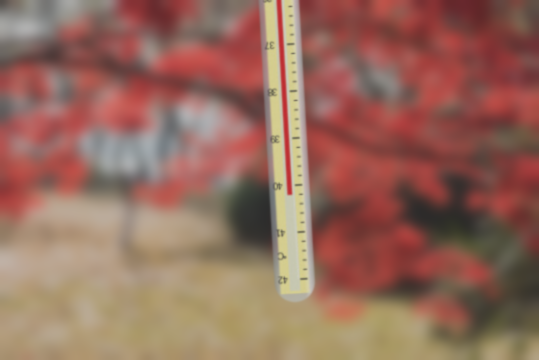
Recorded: 40.2 °C
